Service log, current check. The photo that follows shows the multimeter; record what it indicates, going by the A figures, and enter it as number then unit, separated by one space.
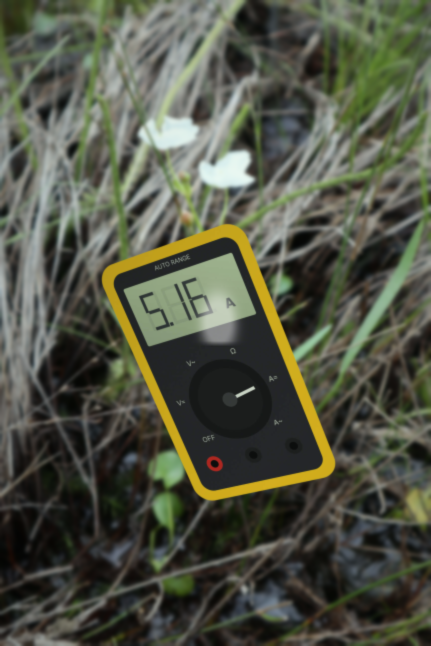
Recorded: 5.16 A
